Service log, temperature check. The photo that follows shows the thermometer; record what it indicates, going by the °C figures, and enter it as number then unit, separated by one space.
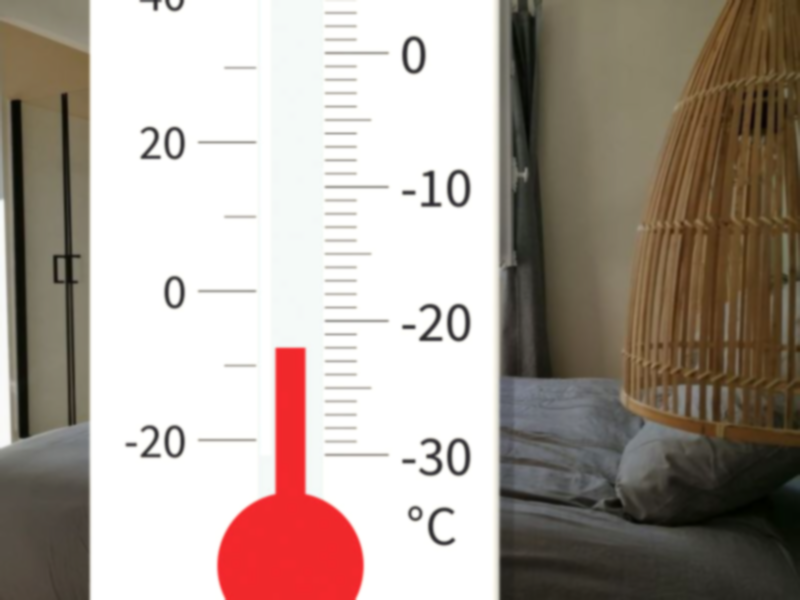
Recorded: -22 °C
